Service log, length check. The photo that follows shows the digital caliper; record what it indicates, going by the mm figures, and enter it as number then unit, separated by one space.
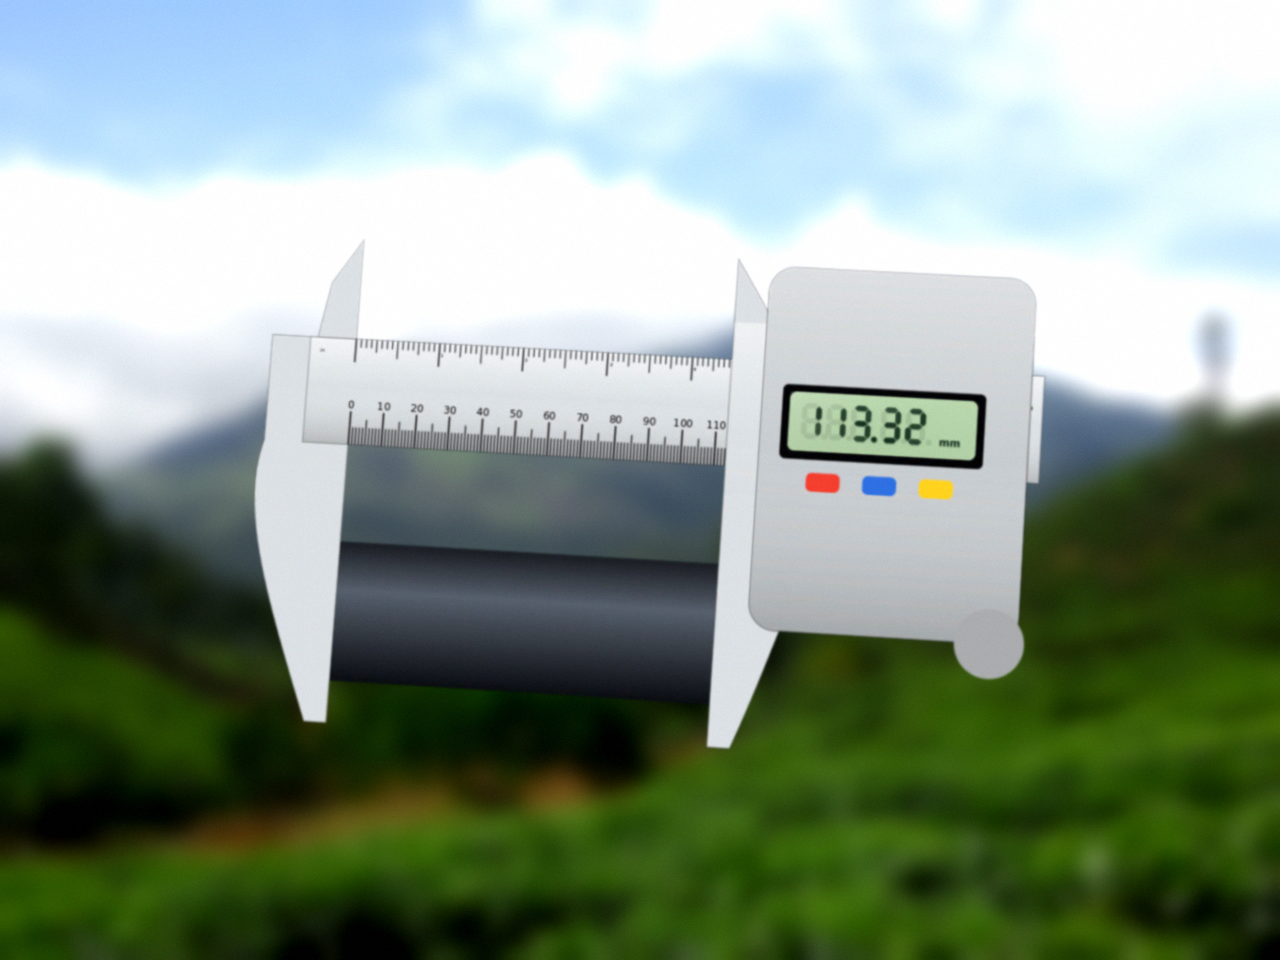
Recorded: 113.32 mm
